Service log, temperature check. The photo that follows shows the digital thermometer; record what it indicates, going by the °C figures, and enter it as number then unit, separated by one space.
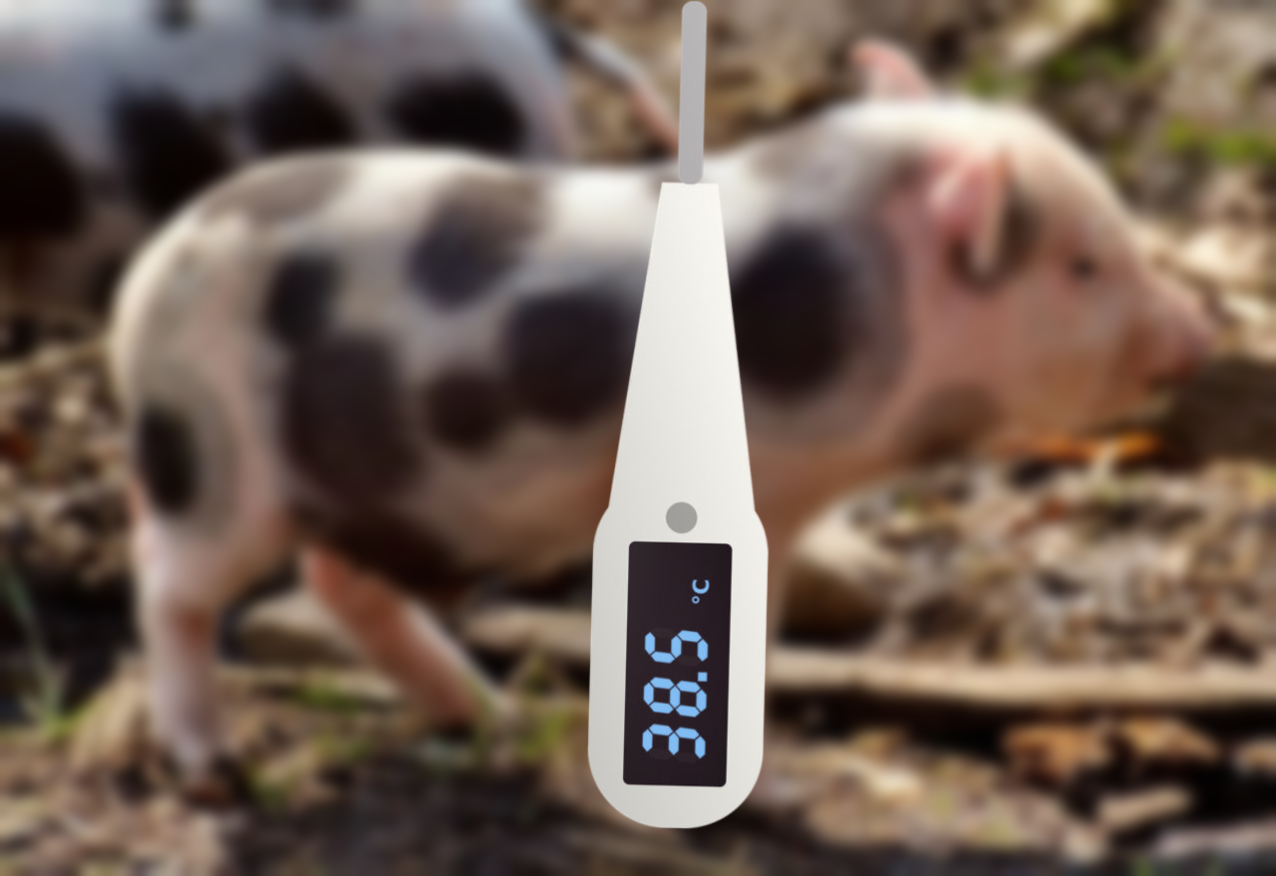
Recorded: 38.5 °C
